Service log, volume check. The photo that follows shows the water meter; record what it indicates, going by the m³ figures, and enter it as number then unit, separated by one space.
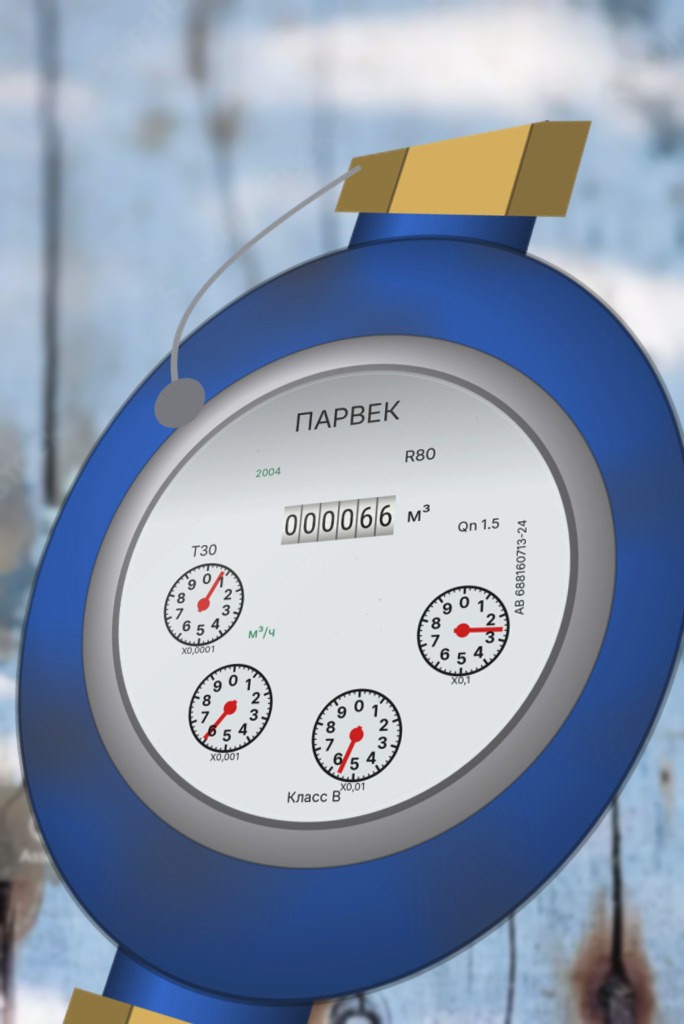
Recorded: 66.2560 m³
